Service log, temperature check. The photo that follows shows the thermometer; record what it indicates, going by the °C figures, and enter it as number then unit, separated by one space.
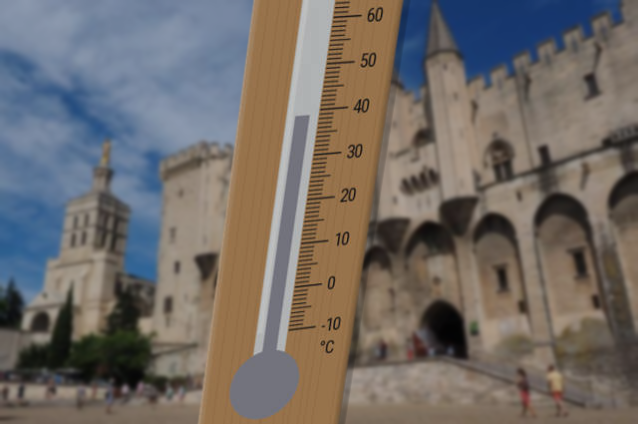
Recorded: 39 °C
